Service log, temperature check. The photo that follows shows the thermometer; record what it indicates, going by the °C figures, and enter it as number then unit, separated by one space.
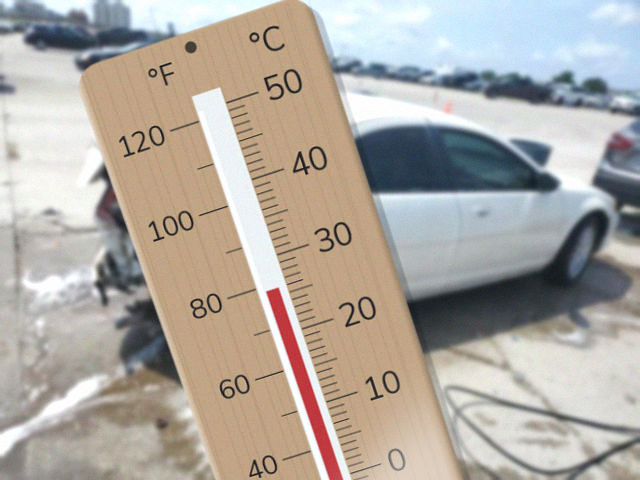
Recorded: 26 °C
